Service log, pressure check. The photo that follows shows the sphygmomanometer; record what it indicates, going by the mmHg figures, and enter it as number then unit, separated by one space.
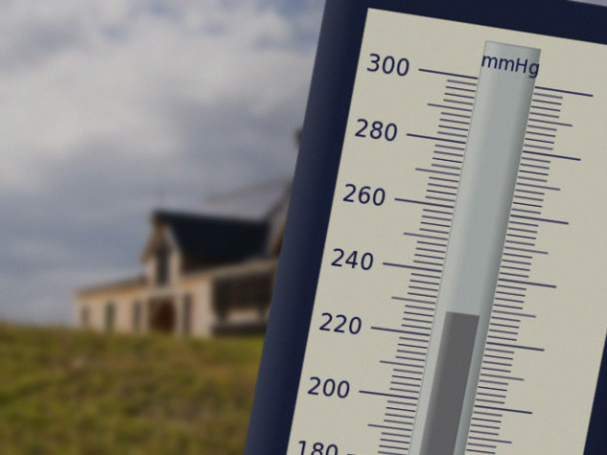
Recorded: 228 mmHg
